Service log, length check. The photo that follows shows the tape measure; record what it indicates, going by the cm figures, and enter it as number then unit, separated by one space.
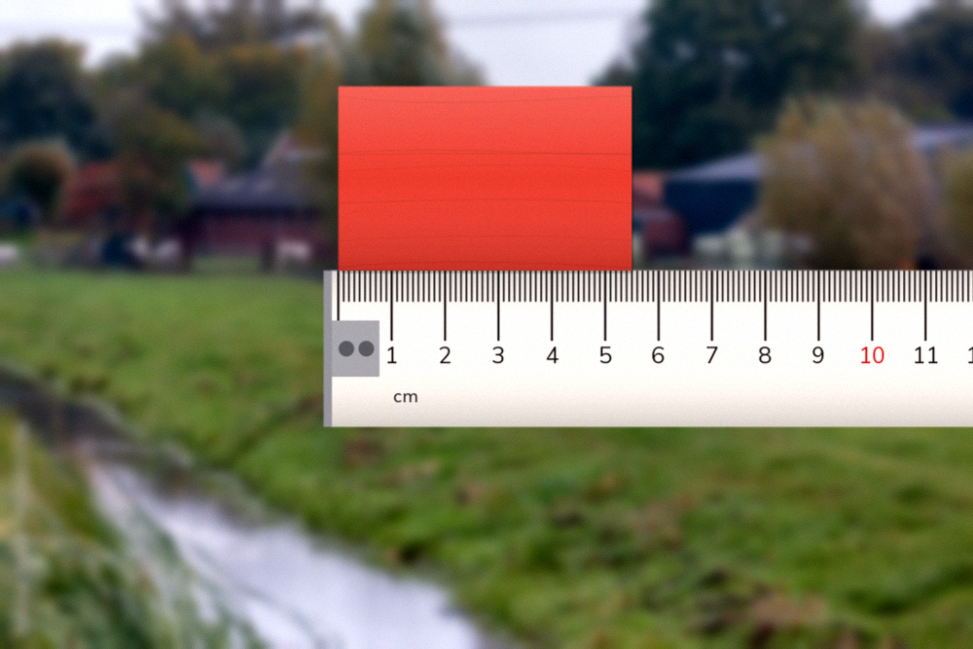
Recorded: 5.5 cm
